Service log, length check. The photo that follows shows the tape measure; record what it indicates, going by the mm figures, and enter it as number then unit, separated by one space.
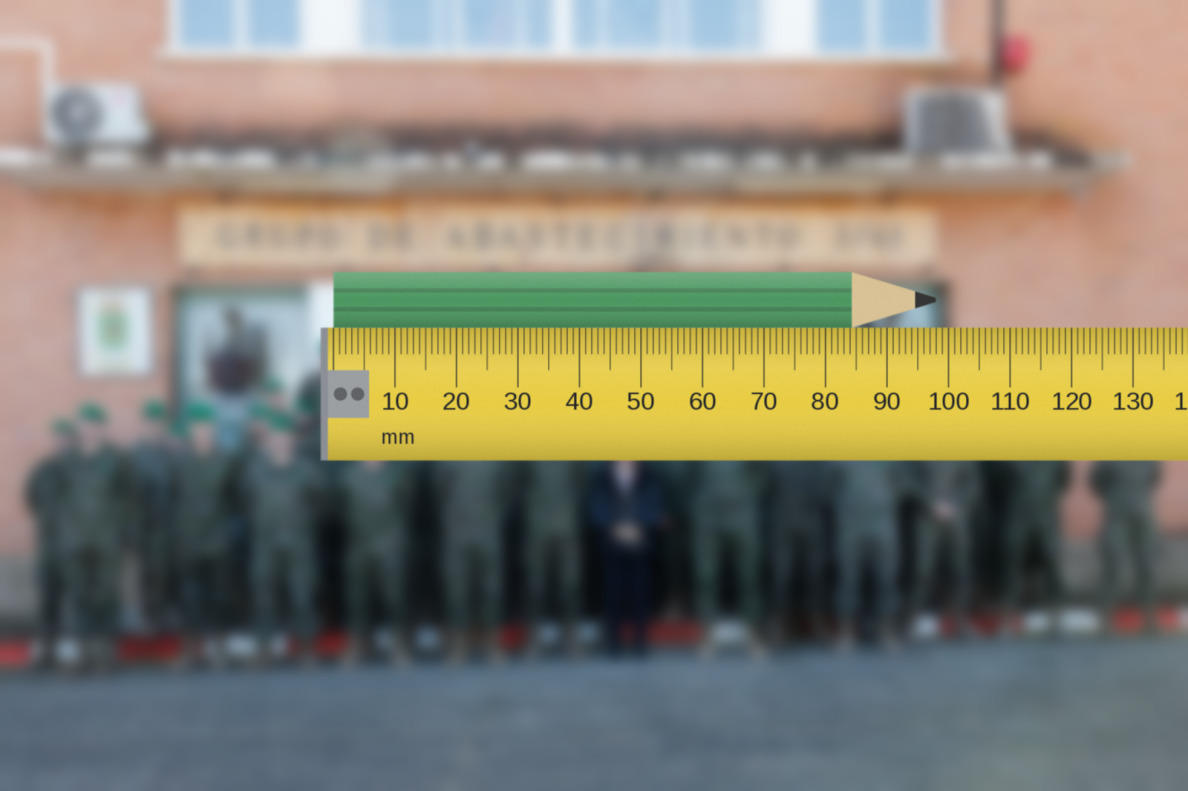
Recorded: 98 mm
